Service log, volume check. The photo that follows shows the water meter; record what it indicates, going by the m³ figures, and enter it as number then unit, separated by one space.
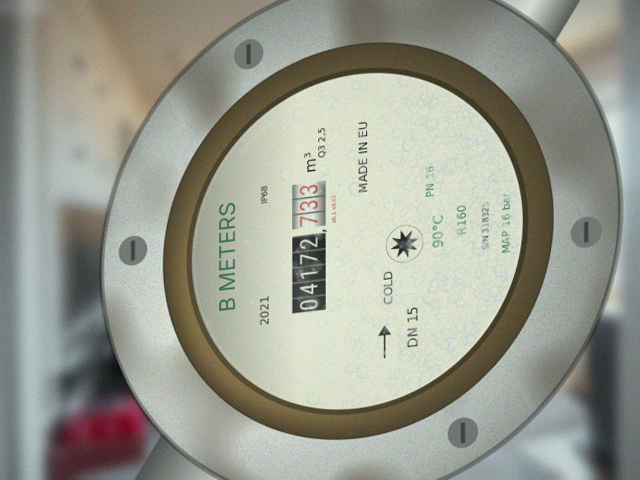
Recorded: 4172.733 m³
